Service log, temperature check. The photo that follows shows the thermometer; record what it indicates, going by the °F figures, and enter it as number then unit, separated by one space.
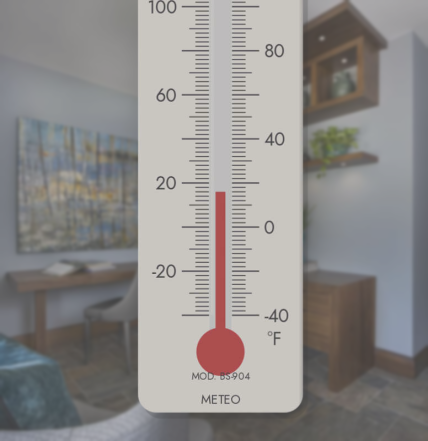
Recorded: 16 °F
